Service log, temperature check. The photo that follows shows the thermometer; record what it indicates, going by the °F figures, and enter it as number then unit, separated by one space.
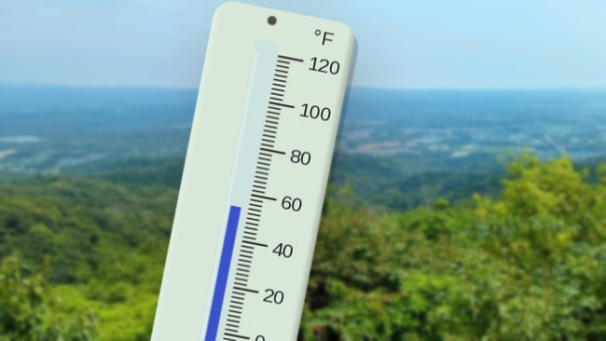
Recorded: 54 °F
